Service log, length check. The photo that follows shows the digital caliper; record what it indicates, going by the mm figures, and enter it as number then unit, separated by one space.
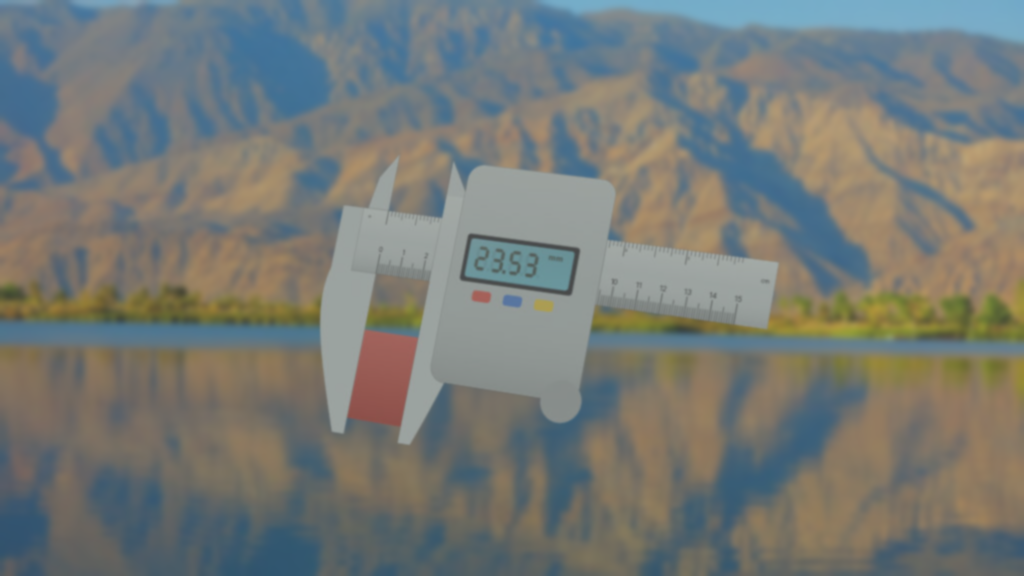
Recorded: 23.53 mm
